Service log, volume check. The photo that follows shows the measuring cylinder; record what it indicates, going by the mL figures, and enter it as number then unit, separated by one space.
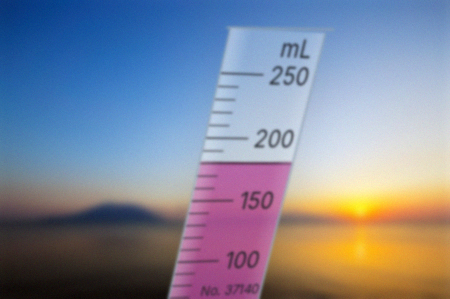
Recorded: 180 mL
